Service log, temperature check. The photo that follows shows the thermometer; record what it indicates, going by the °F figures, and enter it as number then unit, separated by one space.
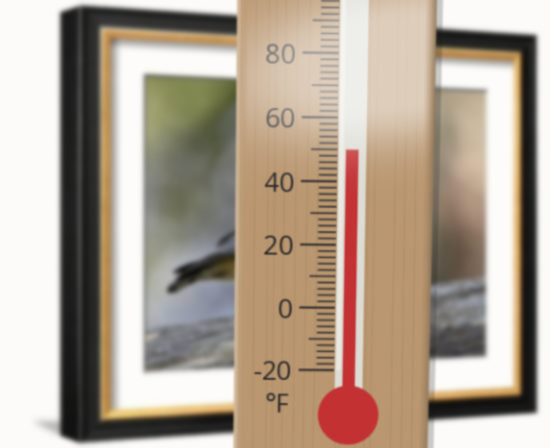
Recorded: 50 °F
